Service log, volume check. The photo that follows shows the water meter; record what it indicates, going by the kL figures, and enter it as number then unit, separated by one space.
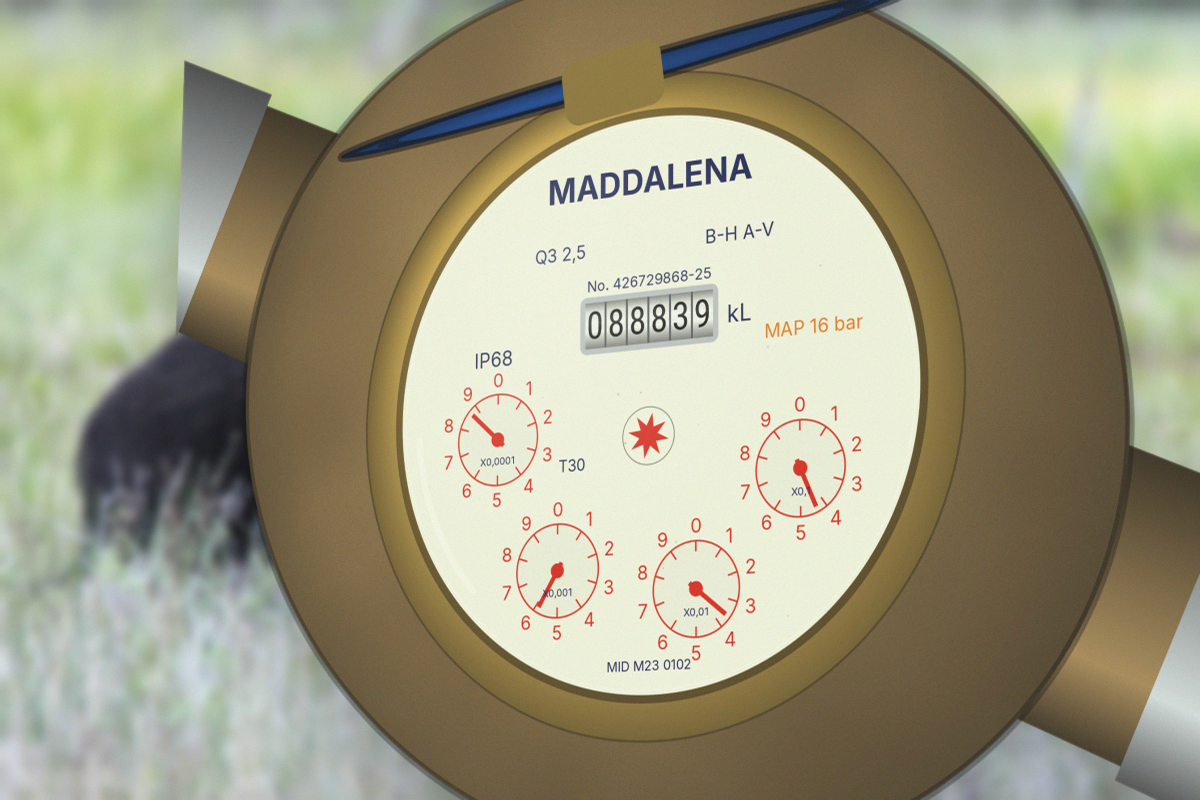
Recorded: 88839.4358 kL
